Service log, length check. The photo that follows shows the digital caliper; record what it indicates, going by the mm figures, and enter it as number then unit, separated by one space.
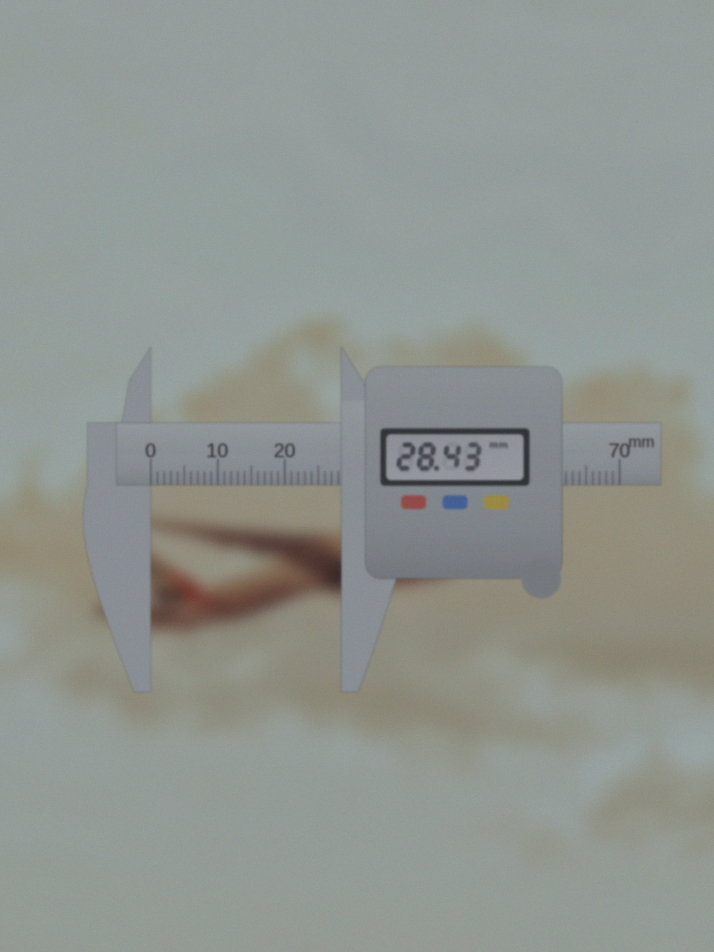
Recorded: 28.43 mm
